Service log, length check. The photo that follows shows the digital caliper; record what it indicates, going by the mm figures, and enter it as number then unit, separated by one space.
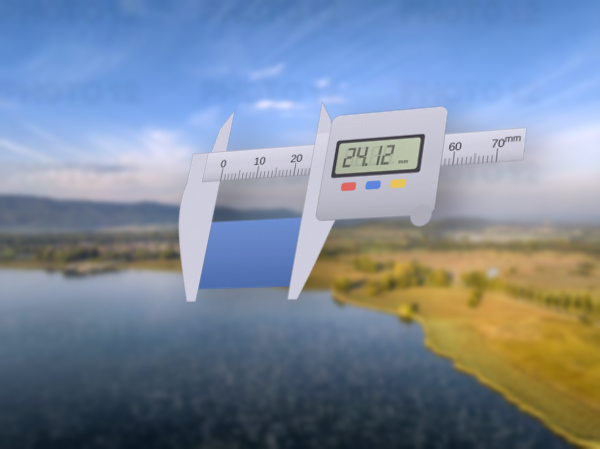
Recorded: 24.12 mm
